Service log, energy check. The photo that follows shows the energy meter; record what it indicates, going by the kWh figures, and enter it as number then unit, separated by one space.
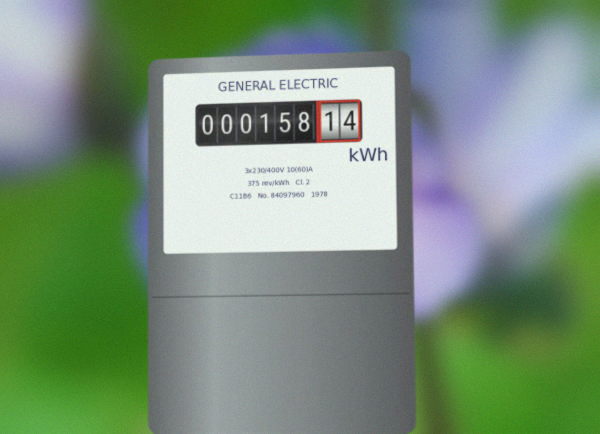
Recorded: 158.14 kWh
